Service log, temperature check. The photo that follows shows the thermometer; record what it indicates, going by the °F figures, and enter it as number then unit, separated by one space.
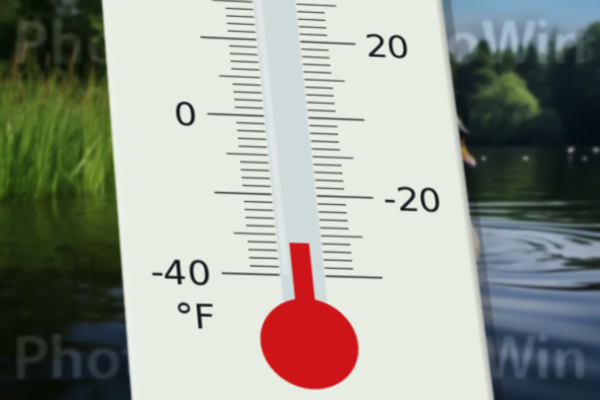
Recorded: -32 °F
